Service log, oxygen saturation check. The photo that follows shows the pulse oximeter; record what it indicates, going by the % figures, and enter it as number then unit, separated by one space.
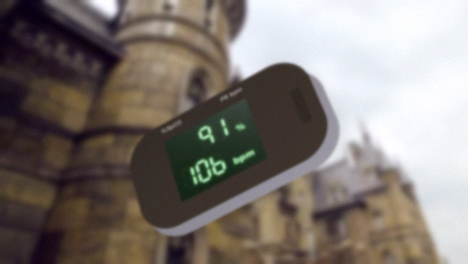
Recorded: 91 %
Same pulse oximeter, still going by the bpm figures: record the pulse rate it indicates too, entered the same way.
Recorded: 106 bpm
